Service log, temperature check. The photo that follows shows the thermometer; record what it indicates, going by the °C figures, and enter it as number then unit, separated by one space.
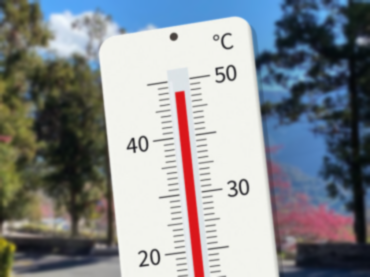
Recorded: 48 °C
